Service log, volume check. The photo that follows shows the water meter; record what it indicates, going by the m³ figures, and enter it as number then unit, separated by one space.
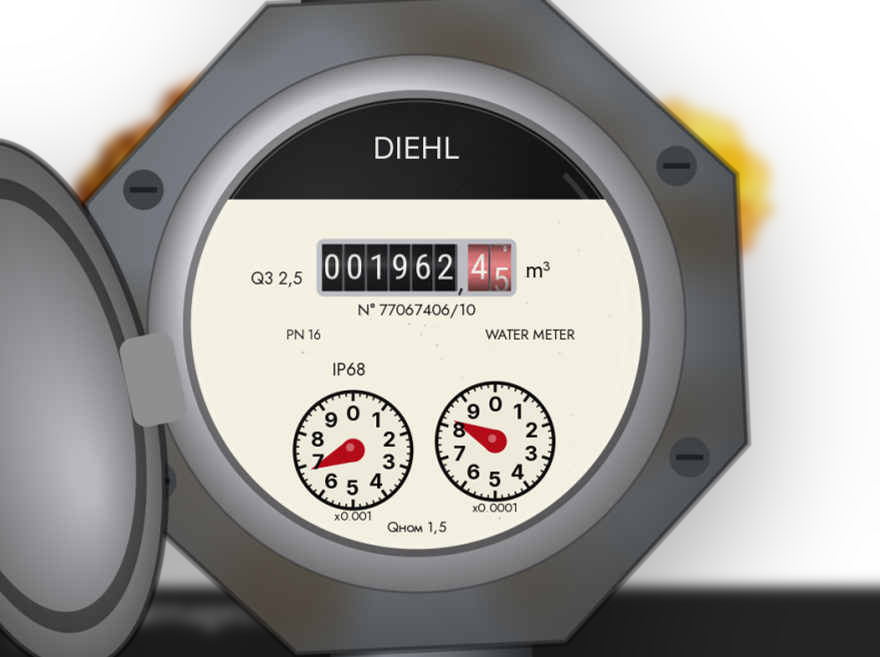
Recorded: 1962.4468 m³
